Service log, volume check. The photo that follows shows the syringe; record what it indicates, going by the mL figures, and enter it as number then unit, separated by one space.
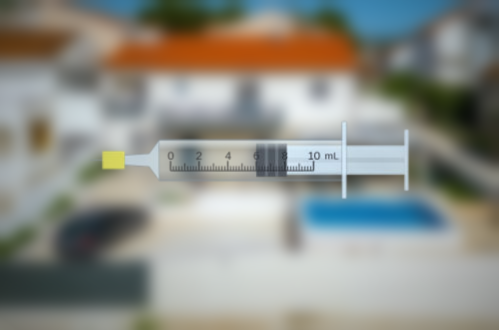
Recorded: 6 mL
